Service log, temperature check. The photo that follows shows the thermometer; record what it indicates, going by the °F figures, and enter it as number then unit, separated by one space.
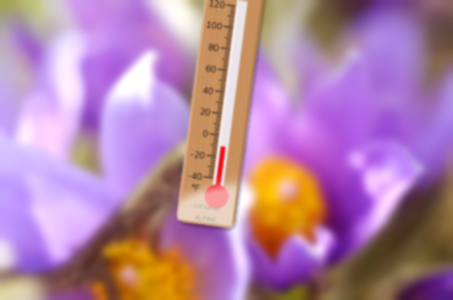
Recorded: -10 °F
